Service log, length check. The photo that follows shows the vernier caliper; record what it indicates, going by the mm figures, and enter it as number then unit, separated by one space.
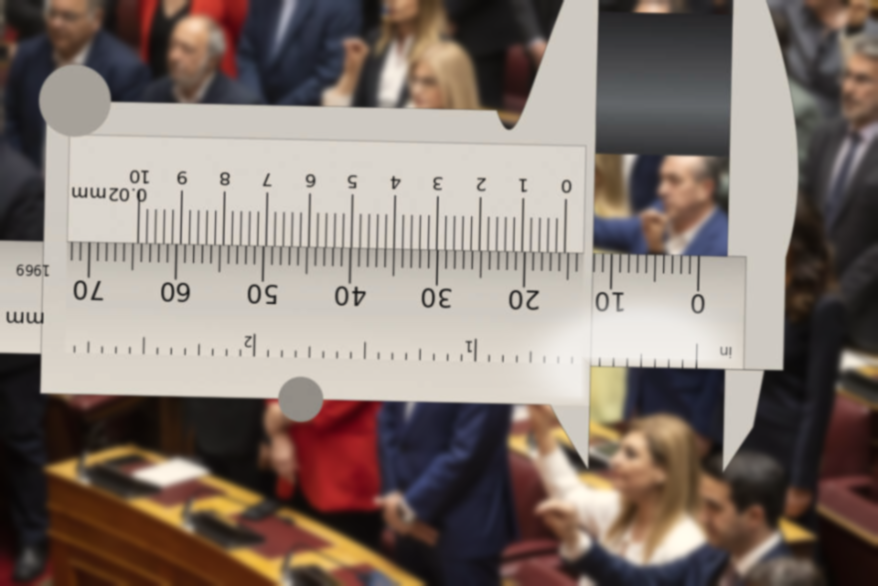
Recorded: 15.4 mm
